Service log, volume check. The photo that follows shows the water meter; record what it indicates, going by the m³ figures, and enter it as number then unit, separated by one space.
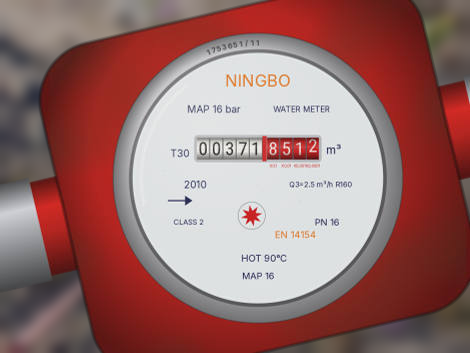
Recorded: 371.8512 m³
